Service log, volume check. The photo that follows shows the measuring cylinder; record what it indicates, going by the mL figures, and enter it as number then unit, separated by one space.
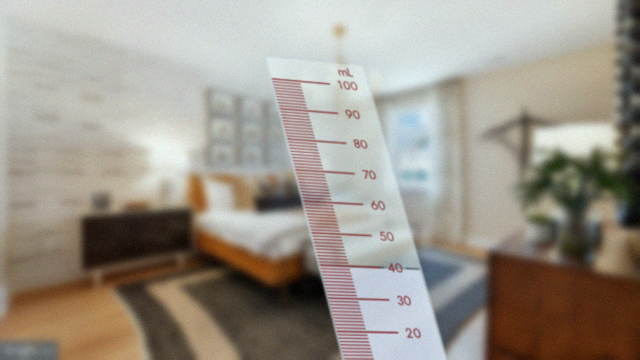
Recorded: 40 mL
